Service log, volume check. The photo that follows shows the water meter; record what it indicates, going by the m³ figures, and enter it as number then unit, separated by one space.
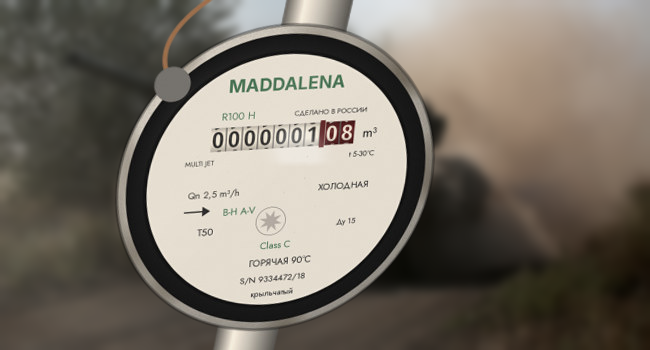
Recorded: 1.08 m³
